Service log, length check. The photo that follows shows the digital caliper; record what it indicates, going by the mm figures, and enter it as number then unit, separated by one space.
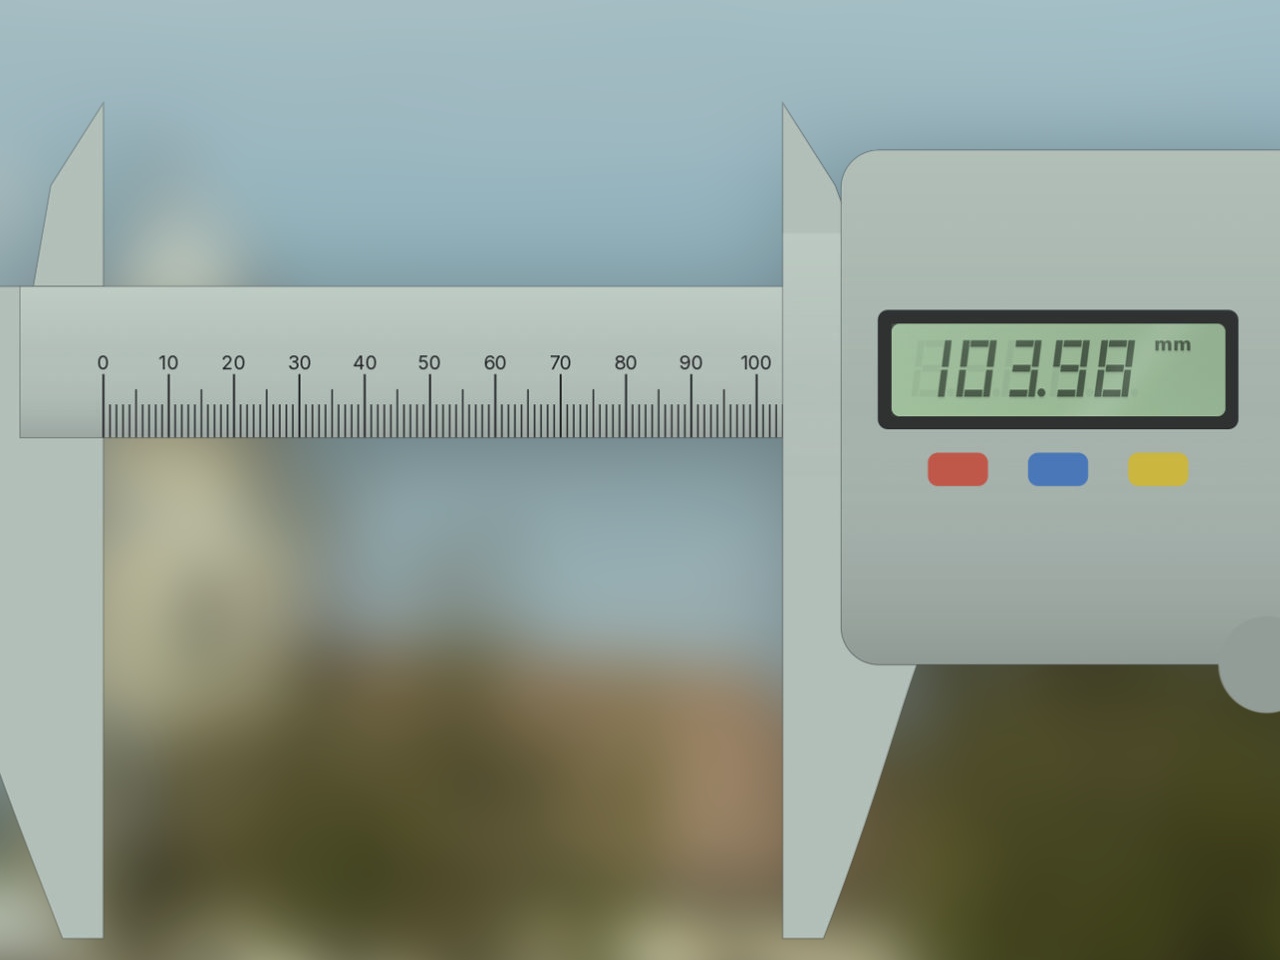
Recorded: 103.98 mm
